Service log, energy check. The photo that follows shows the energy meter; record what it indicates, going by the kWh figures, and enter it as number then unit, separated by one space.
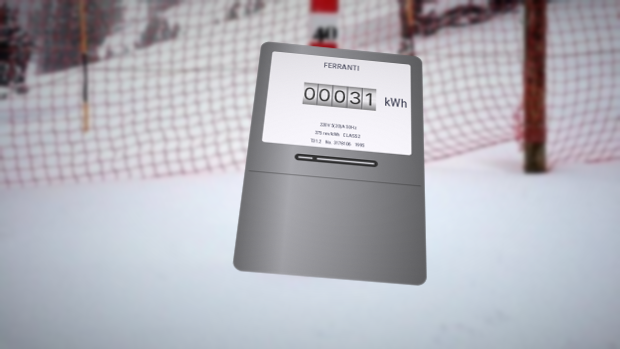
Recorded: 31 kWh
